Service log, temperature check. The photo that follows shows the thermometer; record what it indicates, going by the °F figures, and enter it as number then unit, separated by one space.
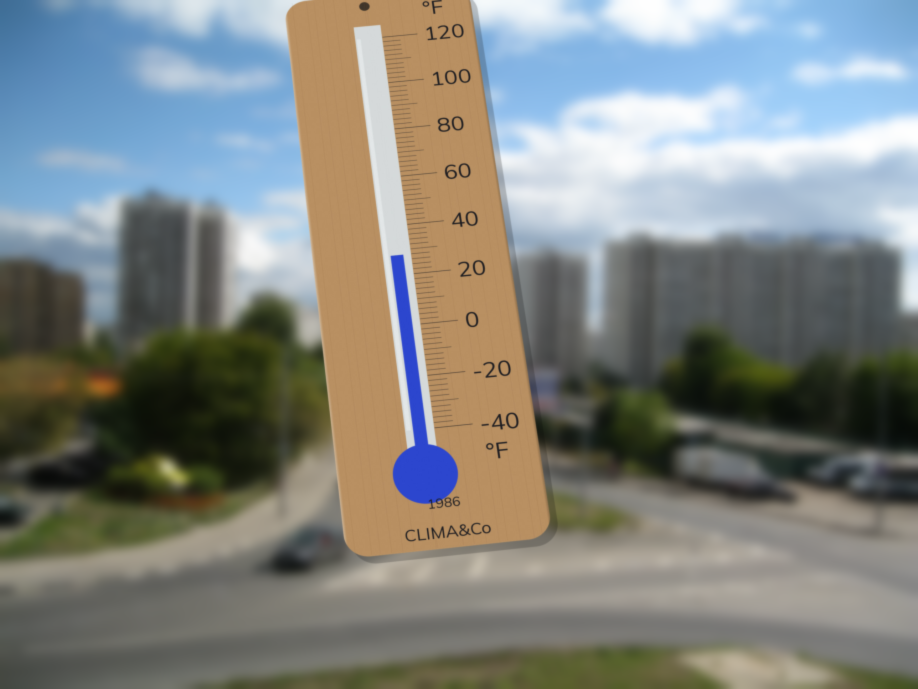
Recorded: 28 °F
